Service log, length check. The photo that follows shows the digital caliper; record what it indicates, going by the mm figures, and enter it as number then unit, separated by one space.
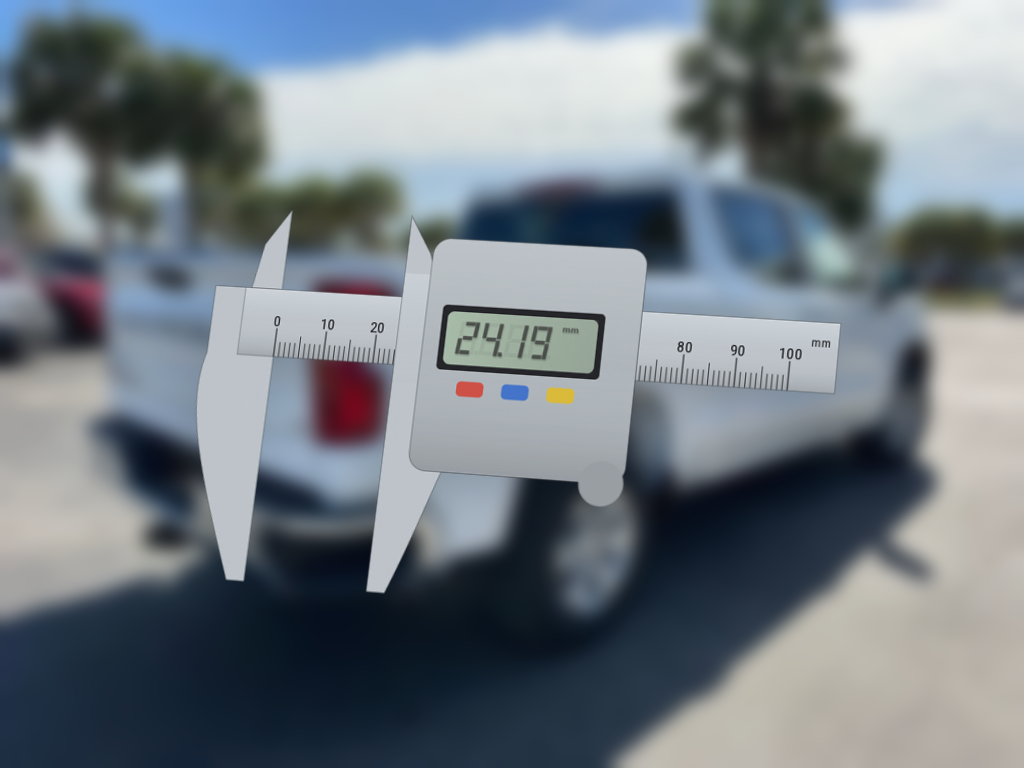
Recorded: 24.19 mm
